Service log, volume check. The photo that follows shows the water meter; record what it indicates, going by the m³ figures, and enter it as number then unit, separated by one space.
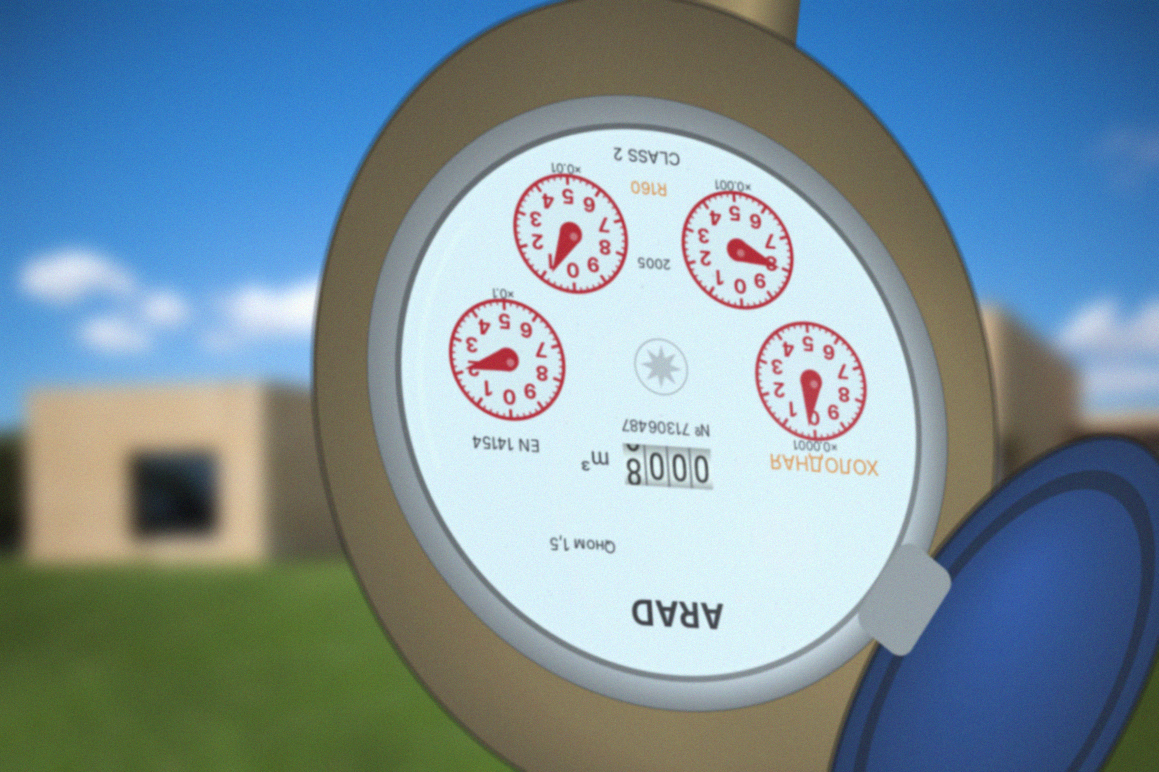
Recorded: 8.2080 m³
